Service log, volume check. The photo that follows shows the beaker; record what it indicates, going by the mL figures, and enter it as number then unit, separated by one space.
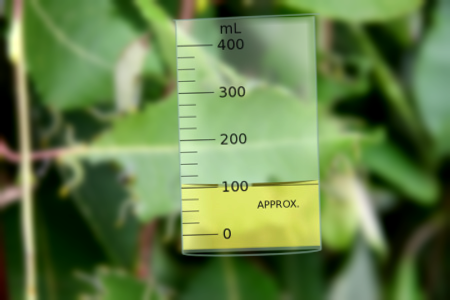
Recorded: 100 mL
